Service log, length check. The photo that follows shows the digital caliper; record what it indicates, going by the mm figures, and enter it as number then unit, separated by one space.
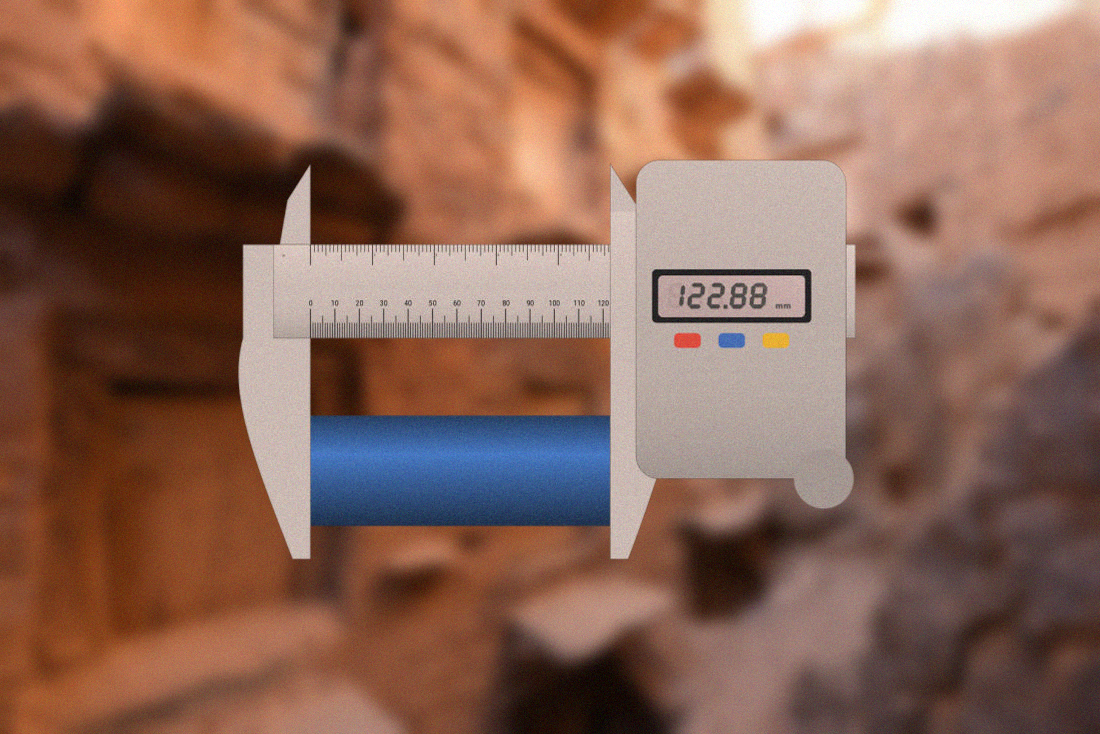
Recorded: 122.88 mm
